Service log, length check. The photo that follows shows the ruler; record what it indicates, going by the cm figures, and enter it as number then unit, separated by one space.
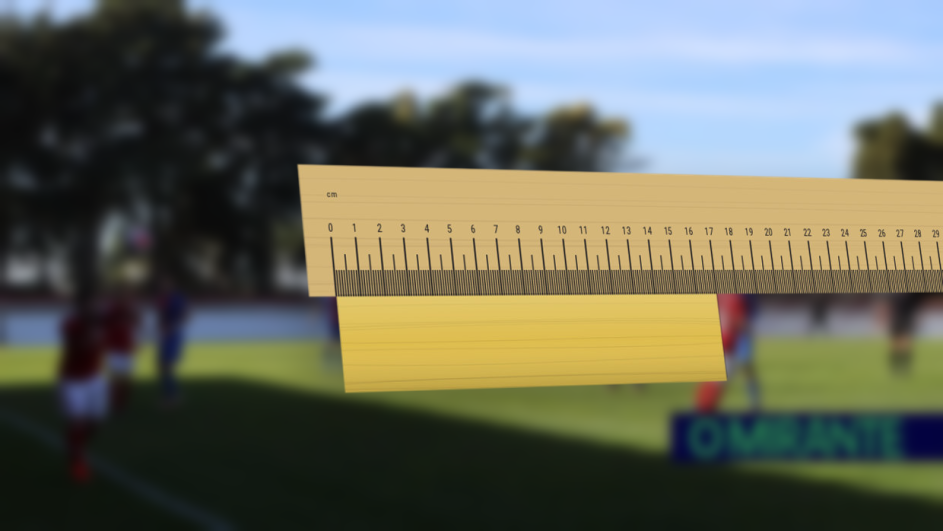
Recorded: 17 cm
